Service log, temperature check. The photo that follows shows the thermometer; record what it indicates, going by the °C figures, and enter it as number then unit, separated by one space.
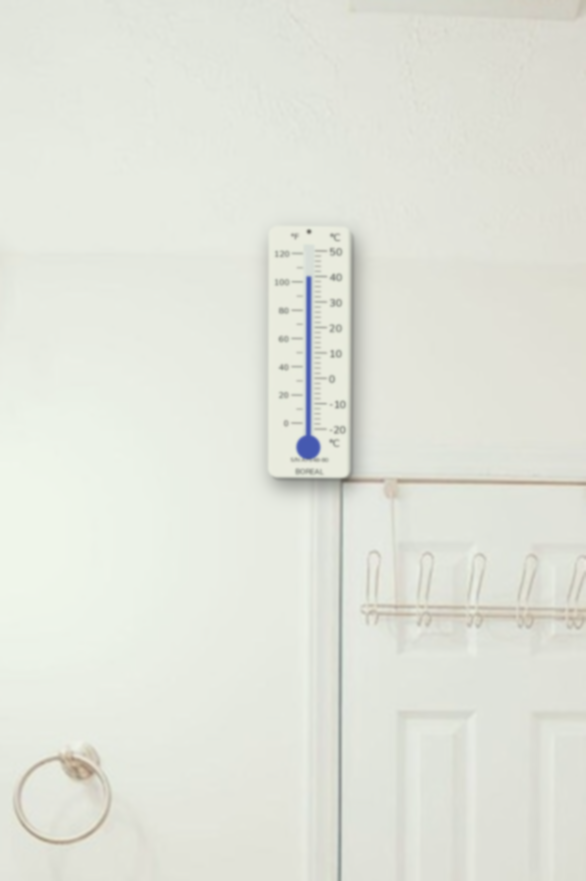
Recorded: 40 °C
